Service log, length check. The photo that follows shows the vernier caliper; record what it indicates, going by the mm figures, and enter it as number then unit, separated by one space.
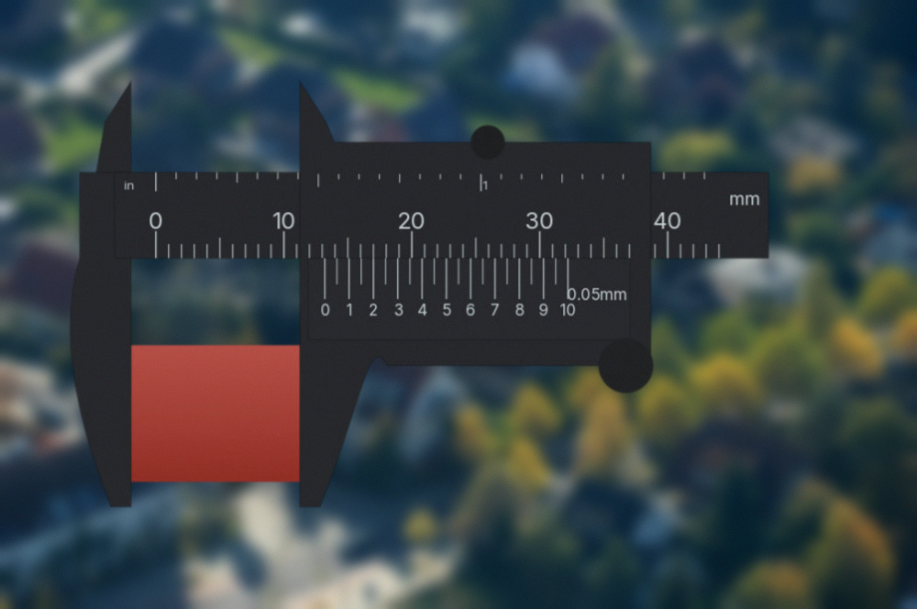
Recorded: 13.2 mm
